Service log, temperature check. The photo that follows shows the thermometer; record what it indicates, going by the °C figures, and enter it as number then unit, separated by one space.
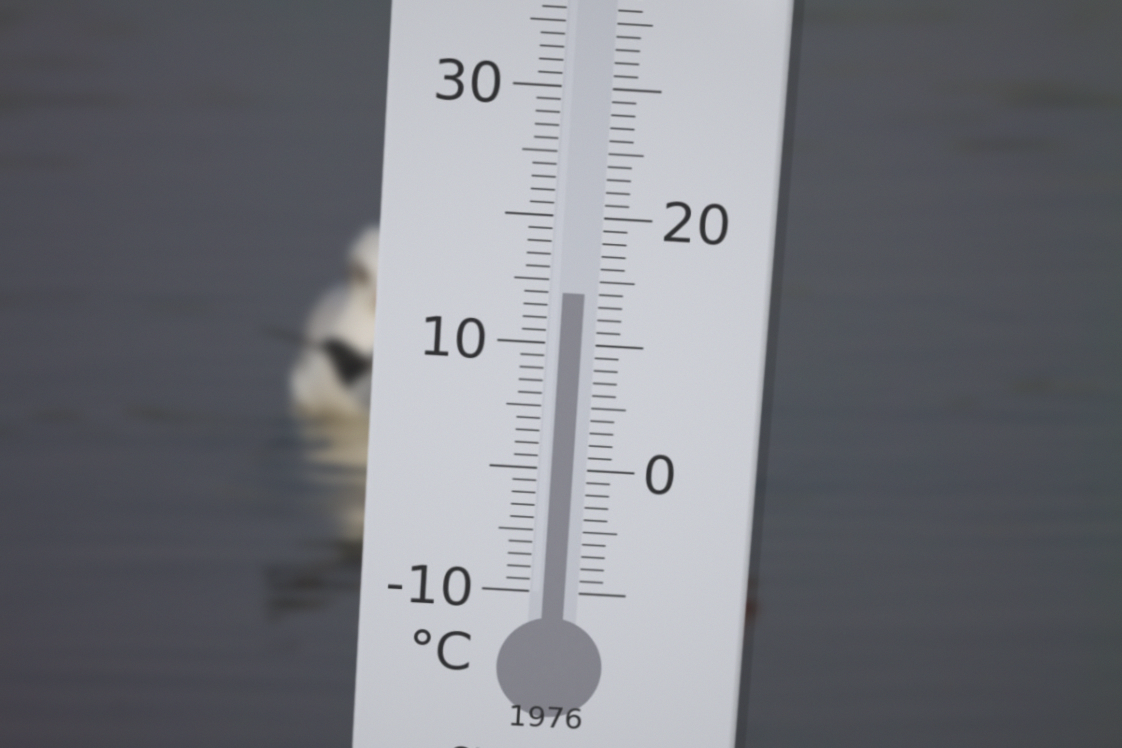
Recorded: 14 °C
